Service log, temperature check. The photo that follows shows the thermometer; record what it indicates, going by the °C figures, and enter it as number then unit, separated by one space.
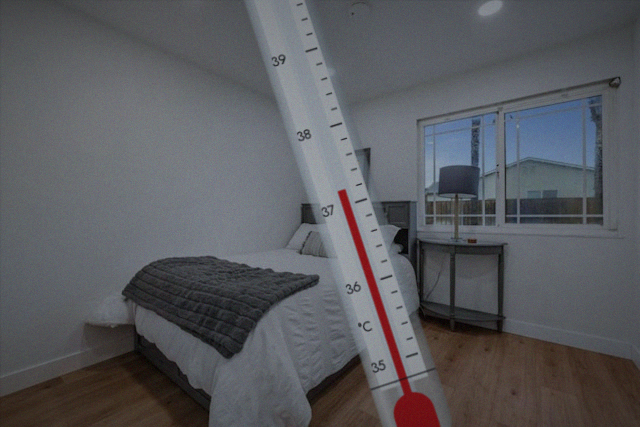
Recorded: 37.2 °C
